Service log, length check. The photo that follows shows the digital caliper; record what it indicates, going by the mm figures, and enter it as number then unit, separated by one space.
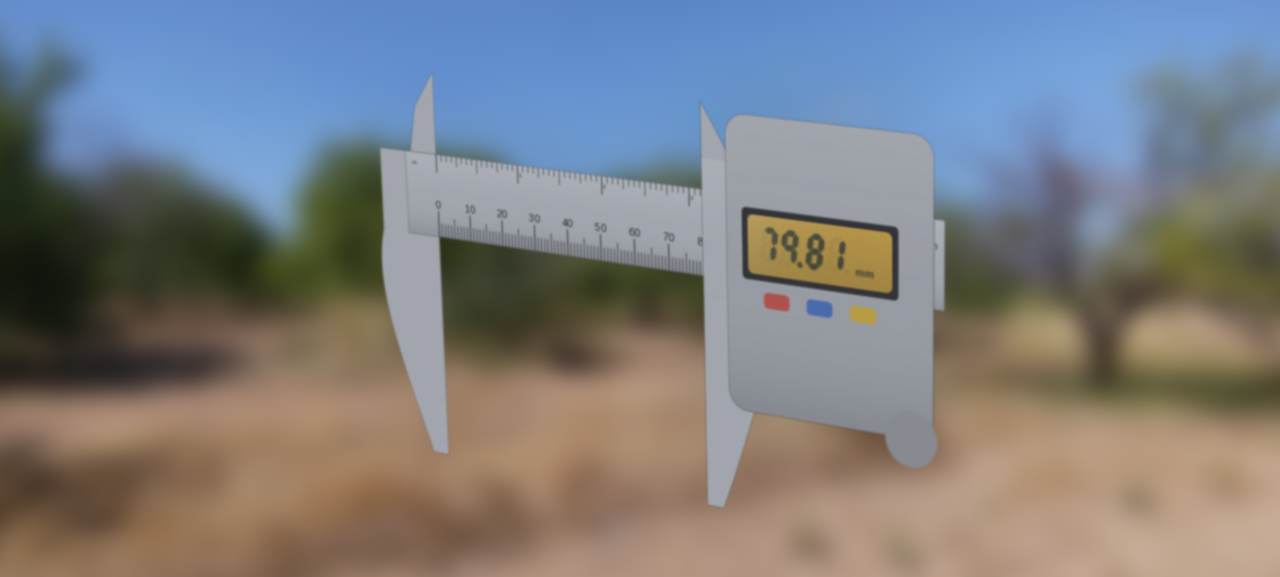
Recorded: 79.81 mm
